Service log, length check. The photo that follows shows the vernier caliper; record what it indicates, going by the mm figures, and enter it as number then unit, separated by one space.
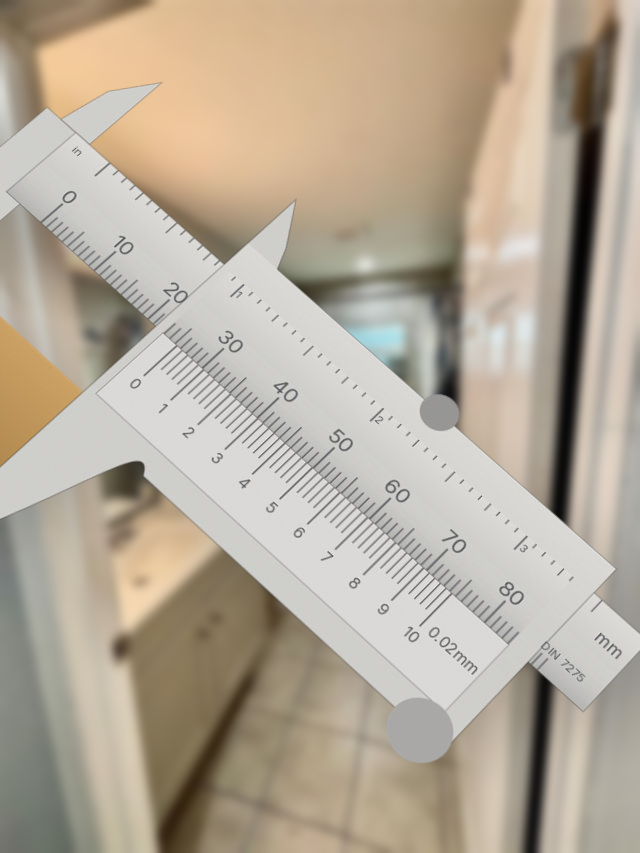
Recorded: 25.4 mm
